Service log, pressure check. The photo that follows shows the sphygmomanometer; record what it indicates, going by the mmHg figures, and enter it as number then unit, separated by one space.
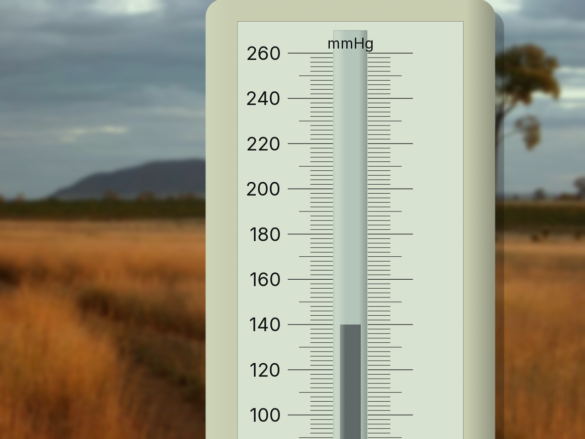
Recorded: 140 mmHg
